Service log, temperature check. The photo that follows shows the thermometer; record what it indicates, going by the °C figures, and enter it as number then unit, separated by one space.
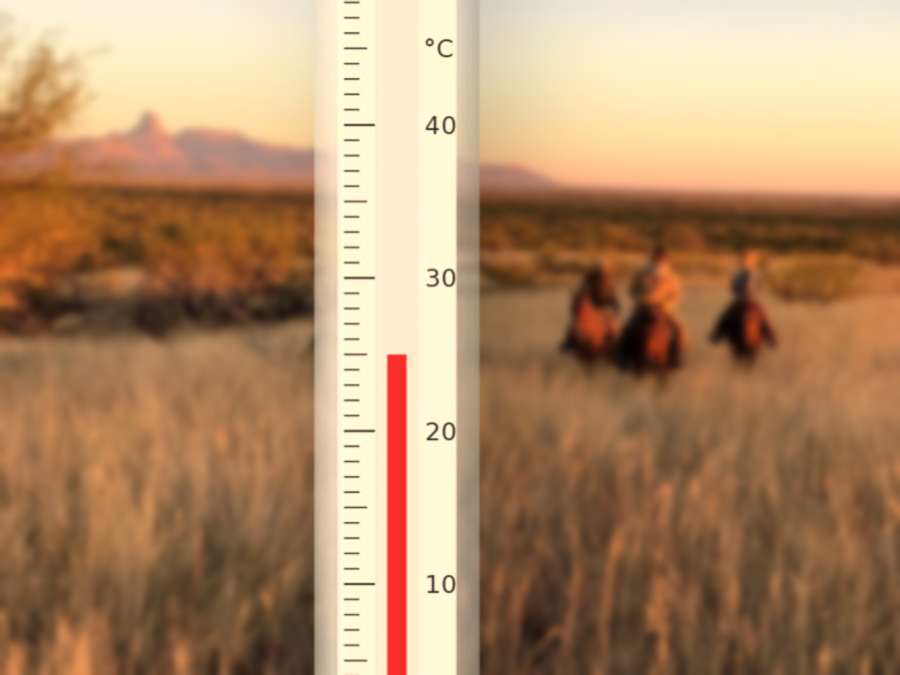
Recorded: 25 °C
